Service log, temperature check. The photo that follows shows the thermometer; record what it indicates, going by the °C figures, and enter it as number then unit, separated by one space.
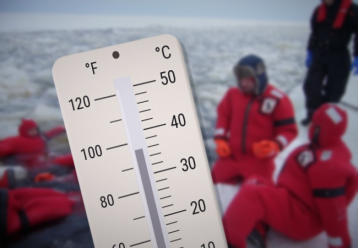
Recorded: 36 °C
